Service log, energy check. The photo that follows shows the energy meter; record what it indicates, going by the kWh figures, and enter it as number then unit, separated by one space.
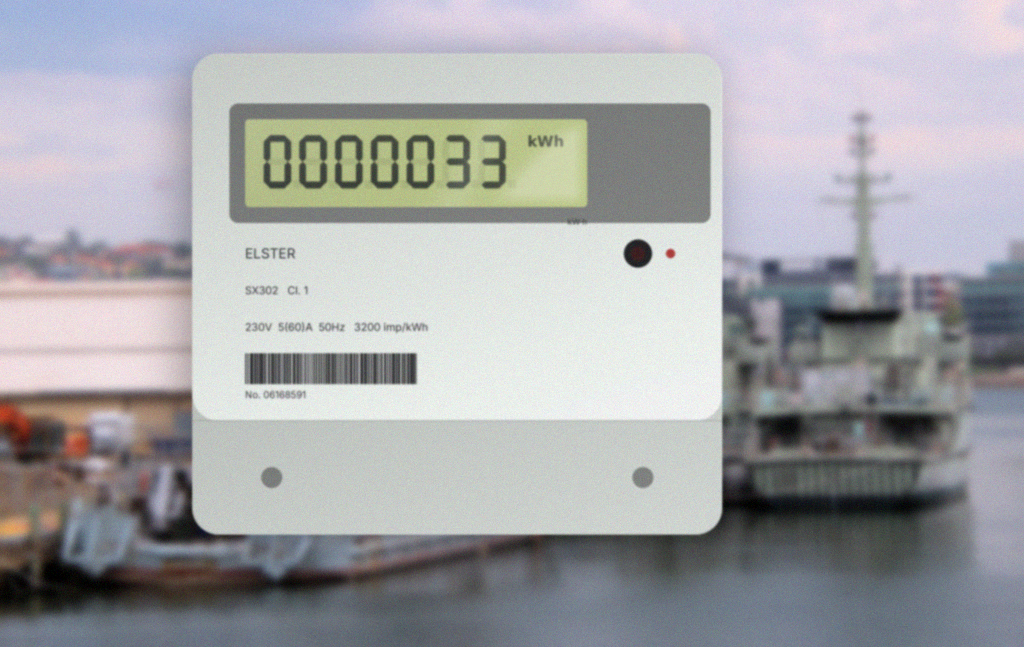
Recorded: 33 kWh
